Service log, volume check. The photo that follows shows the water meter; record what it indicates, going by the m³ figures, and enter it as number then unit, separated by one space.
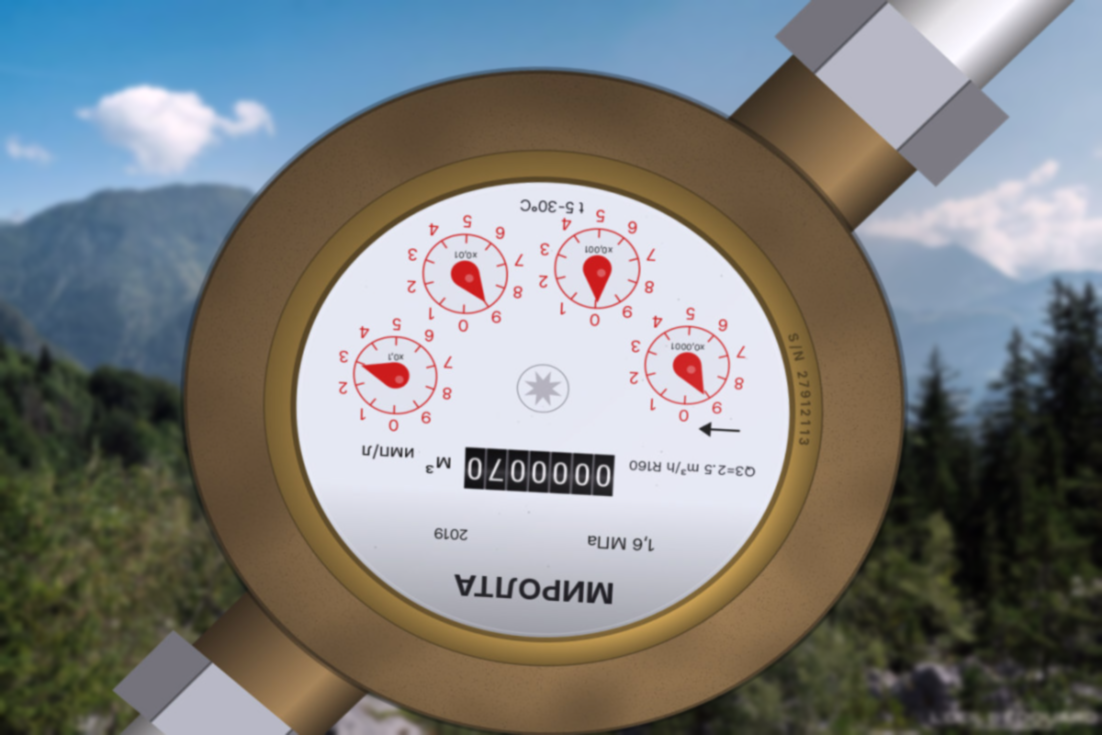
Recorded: 70.2899 m³
